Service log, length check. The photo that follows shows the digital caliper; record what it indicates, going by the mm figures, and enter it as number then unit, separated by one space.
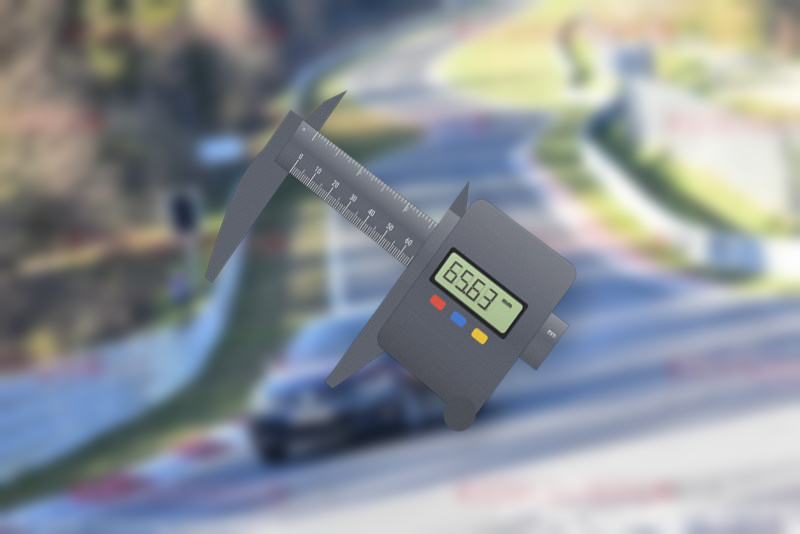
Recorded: 65.63 mm
